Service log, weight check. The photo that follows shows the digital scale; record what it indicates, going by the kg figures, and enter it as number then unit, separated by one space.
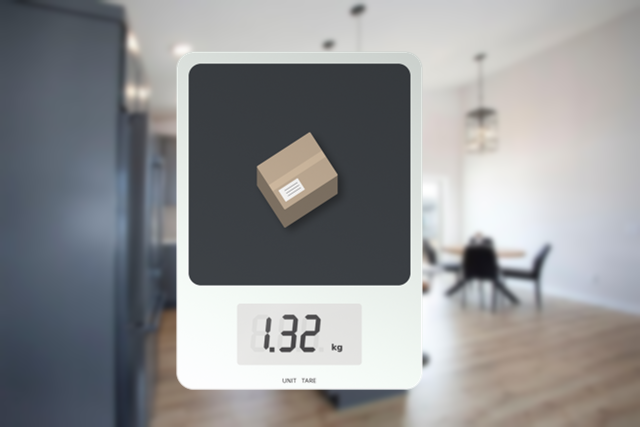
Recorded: 1.32 kg
